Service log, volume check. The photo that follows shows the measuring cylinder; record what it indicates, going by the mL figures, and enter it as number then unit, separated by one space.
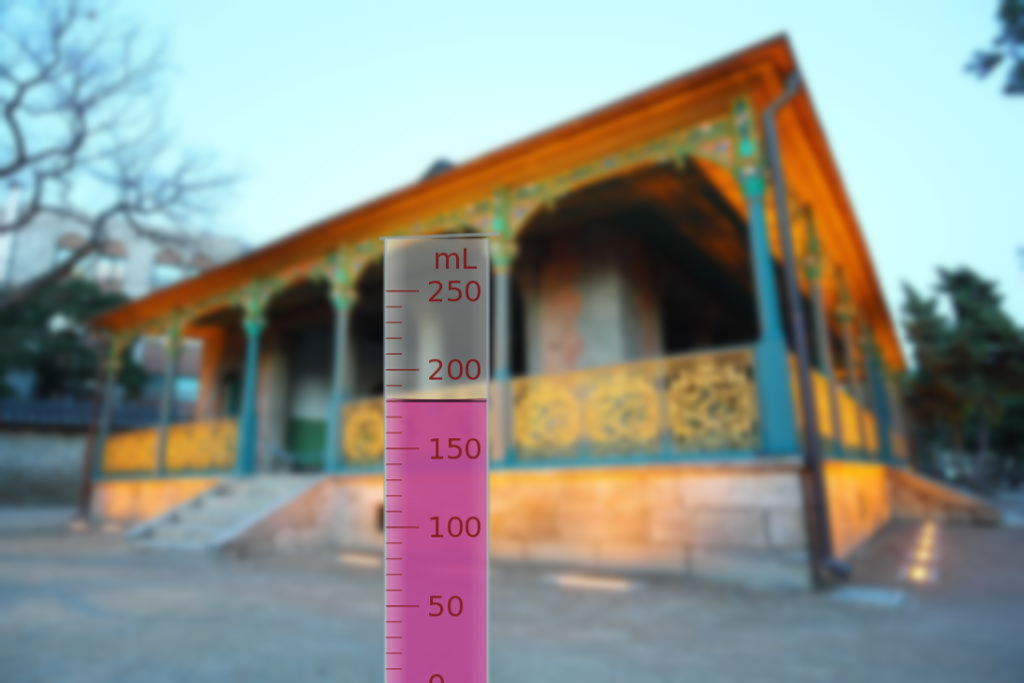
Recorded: 180 mL
